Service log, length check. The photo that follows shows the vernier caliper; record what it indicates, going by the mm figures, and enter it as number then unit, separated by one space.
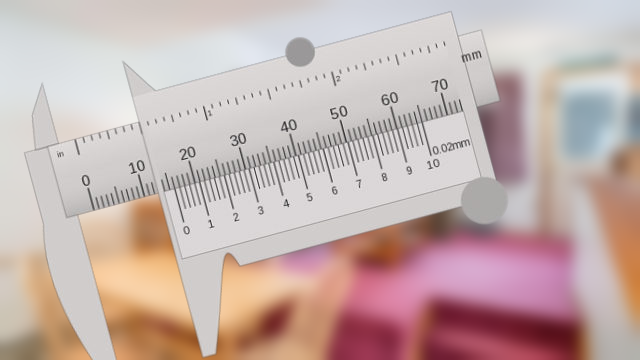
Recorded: 16.0 mm
